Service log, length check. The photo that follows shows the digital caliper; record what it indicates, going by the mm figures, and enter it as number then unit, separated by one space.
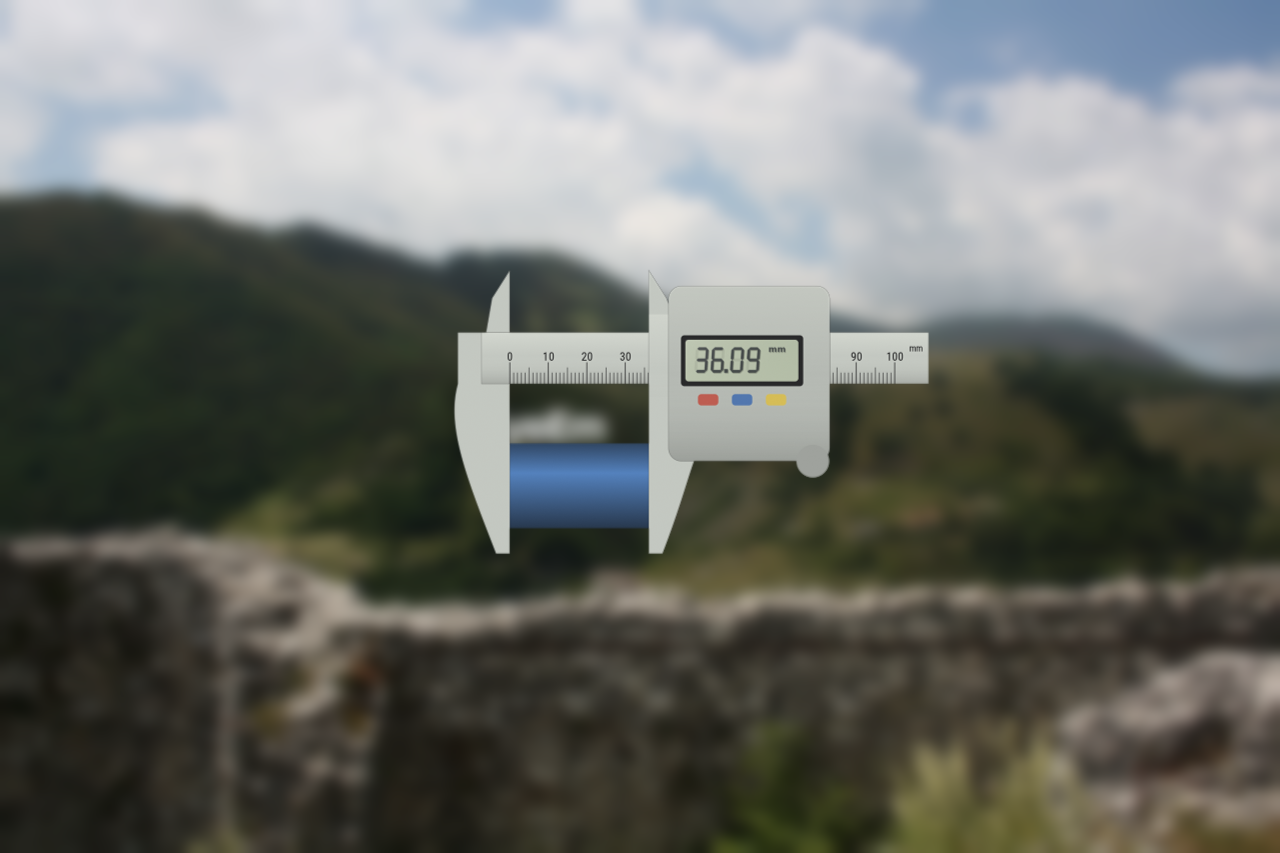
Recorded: 36.09 mm
